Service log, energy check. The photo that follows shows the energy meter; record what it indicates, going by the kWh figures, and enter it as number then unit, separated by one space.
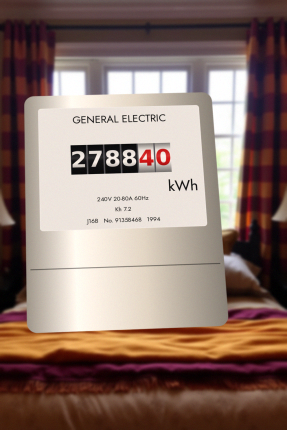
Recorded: 2788.40 kWh
